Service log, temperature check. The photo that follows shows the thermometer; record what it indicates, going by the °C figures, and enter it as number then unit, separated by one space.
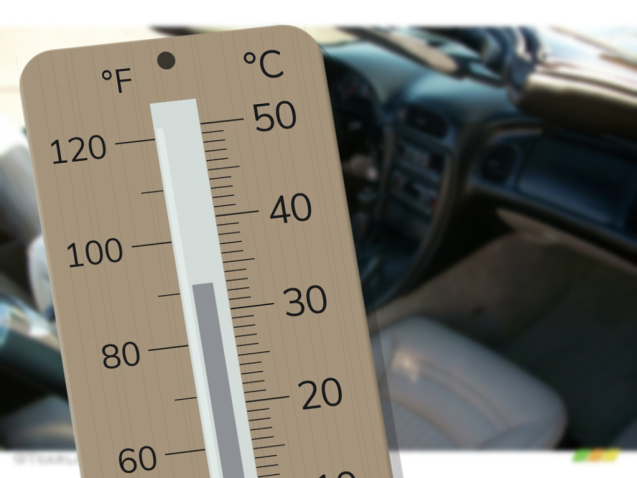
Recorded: 33 °C
